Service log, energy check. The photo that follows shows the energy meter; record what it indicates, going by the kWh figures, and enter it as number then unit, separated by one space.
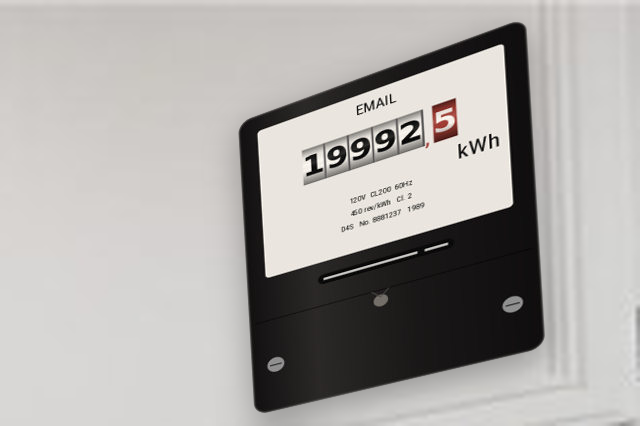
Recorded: 19992.5 kWh
